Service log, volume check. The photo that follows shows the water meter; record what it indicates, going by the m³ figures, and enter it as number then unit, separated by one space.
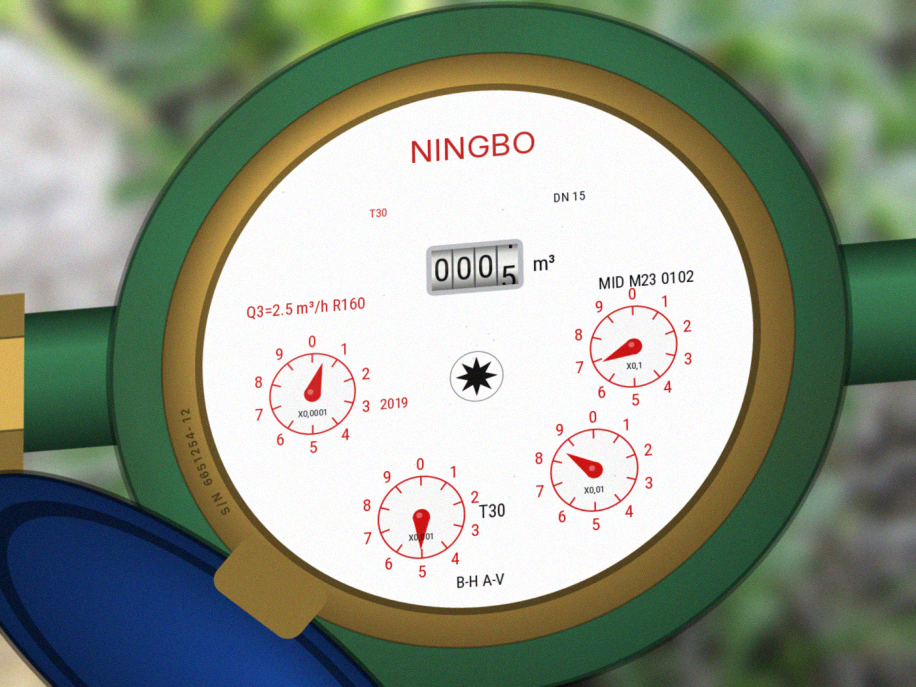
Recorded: 4.6850 m³
